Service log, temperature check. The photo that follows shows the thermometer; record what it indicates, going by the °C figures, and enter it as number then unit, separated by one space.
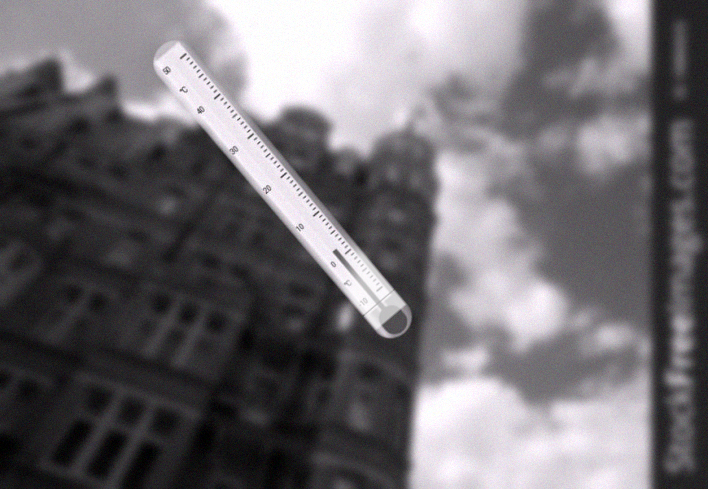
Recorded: 2 °C
